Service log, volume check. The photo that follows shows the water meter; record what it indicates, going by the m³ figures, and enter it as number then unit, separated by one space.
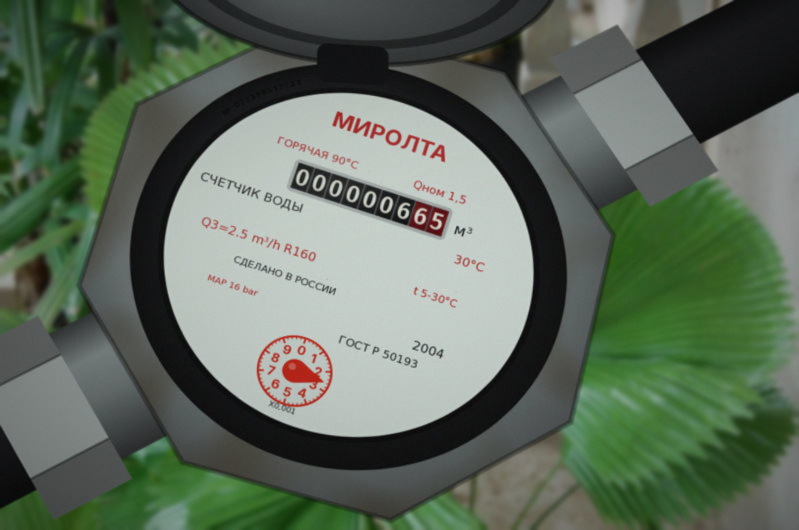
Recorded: 6.652 m³
